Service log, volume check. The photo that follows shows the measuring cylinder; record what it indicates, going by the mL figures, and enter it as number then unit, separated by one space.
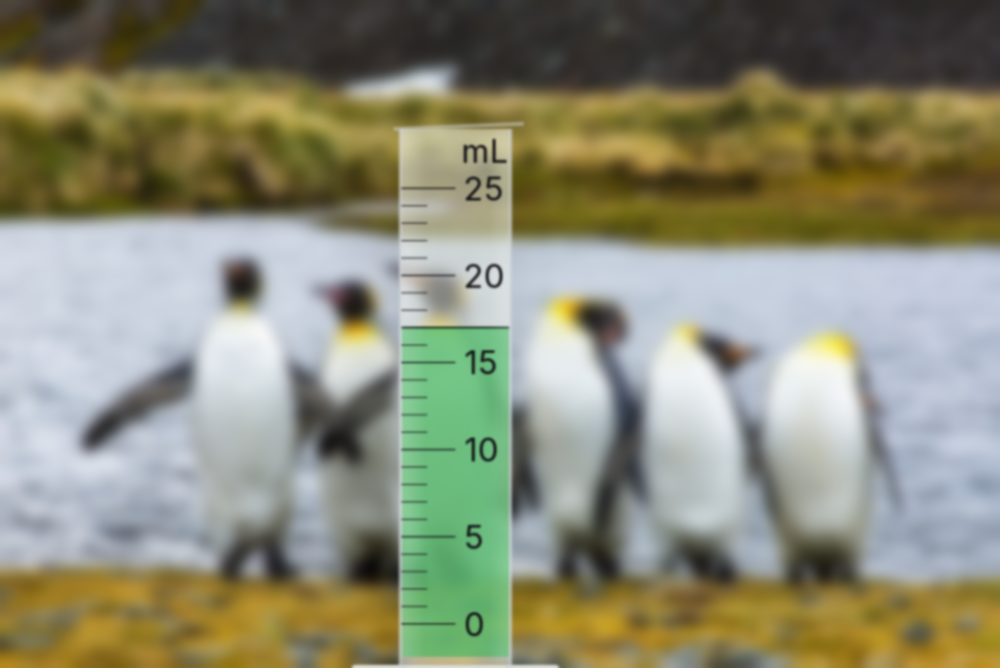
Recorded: 17 mL
